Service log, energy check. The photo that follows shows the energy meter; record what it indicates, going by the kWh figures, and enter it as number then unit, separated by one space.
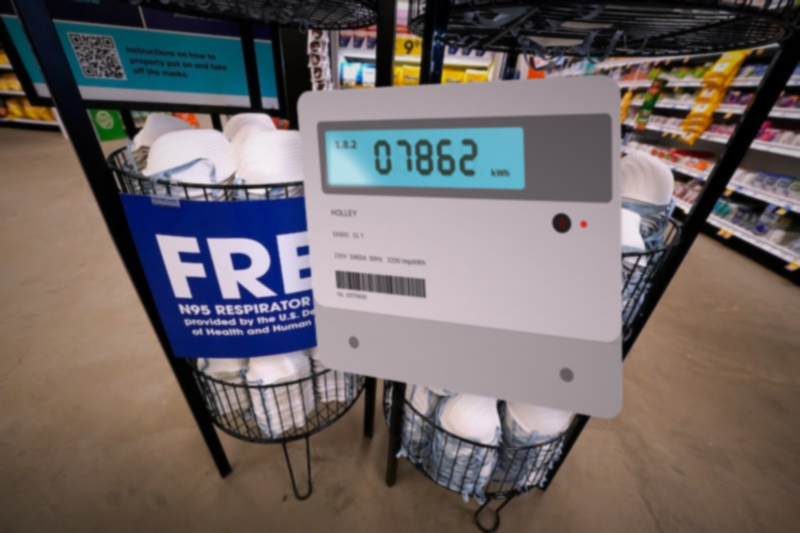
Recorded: 7862 kWh
